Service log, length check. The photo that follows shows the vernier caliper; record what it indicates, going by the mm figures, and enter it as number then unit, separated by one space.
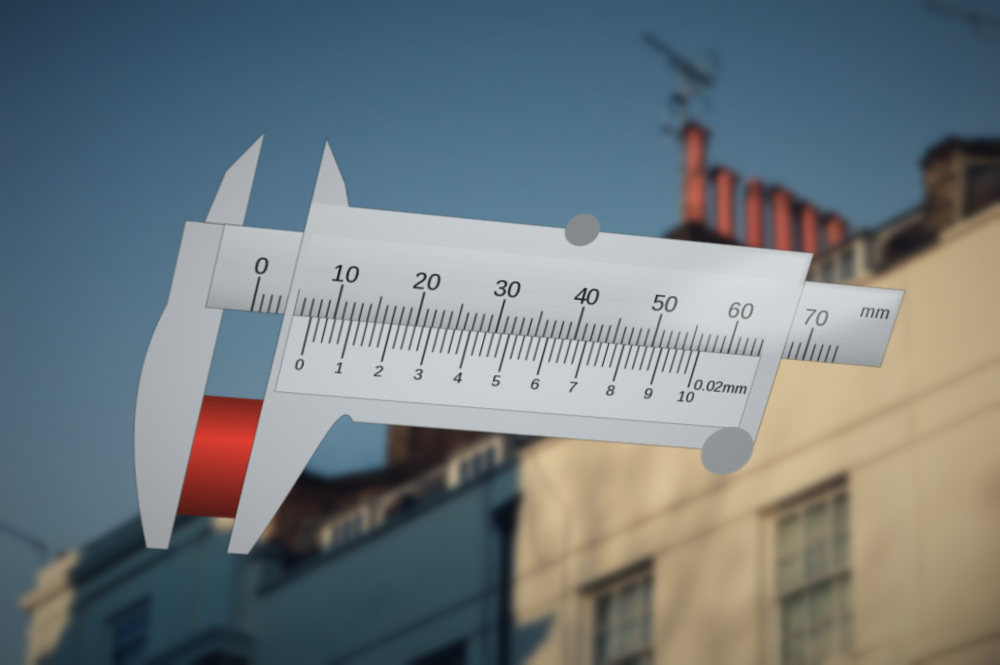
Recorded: 7.2 mm
